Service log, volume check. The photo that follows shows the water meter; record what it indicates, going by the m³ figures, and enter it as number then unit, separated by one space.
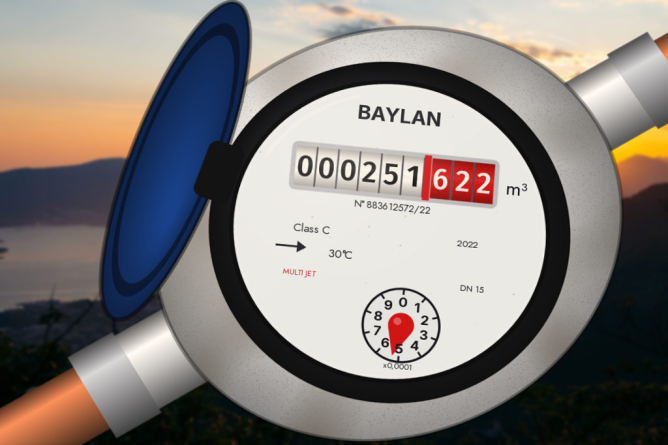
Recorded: 251.6225 m³
